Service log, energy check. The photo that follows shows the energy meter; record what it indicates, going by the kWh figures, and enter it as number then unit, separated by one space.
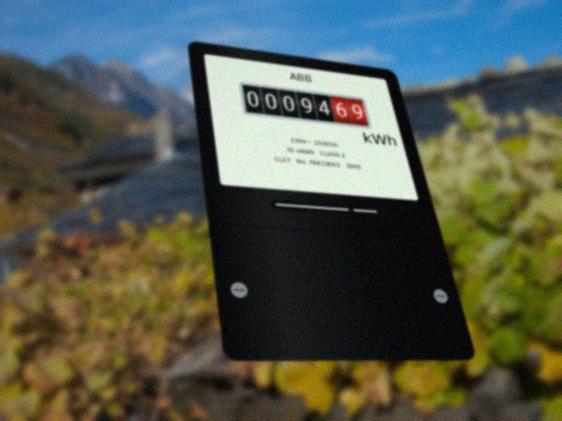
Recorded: 94.69 kWh
